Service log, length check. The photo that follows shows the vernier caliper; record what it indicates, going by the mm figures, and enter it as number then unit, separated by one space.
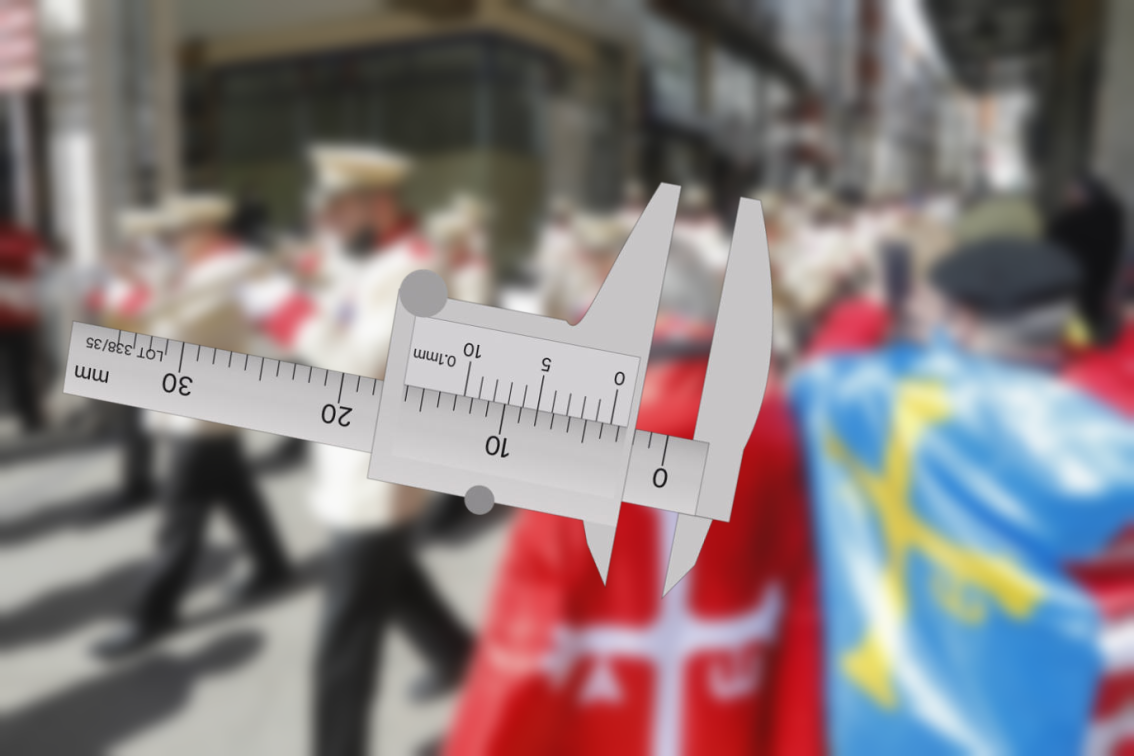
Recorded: 3.5 mm
